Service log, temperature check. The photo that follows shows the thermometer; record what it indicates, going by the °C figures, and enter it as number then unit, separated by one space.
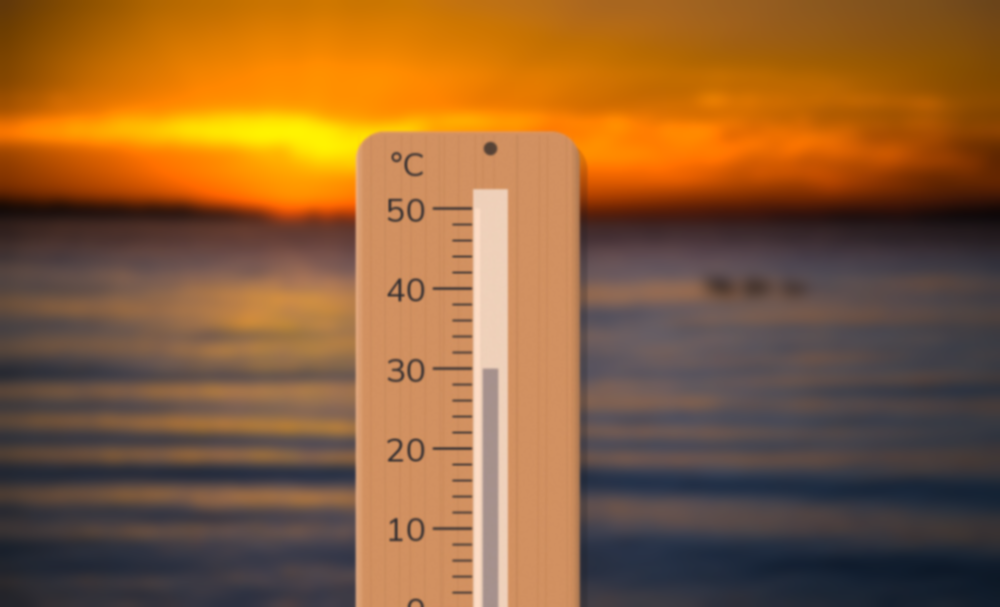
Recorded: 30 °C
